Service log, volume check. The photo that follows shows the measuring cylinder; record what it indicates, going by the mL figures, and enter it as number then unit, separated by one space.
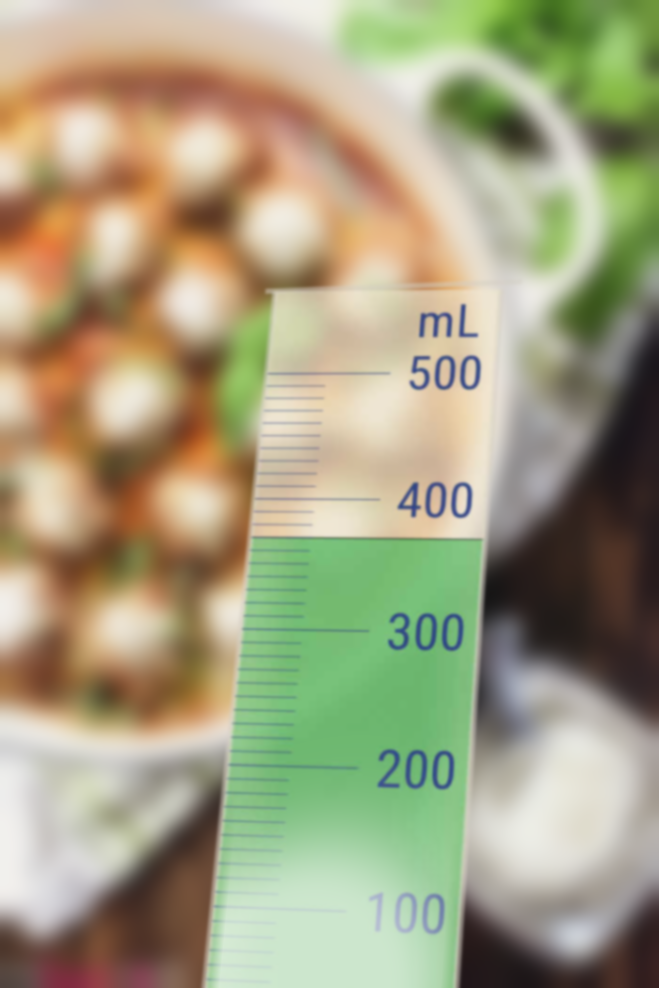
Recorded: 370 mL
